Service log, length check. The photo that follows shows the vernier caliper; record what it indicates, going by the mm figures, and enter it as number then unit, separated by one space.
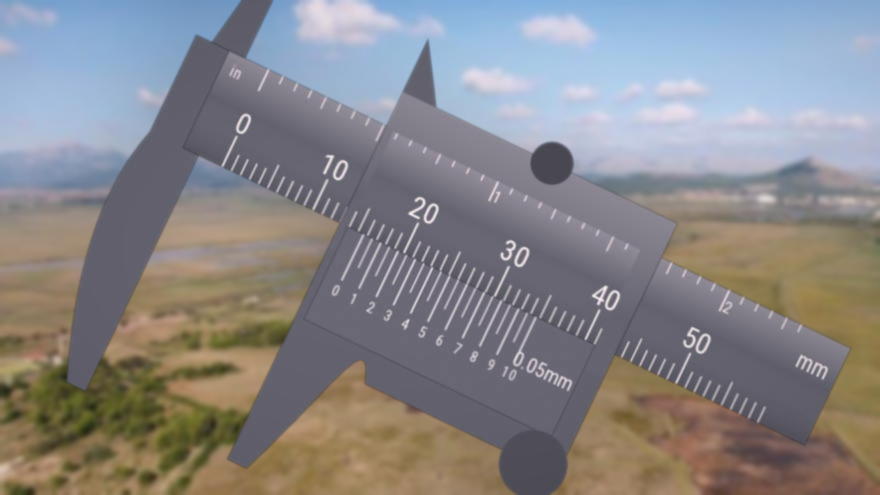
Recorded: 15.6 mm
